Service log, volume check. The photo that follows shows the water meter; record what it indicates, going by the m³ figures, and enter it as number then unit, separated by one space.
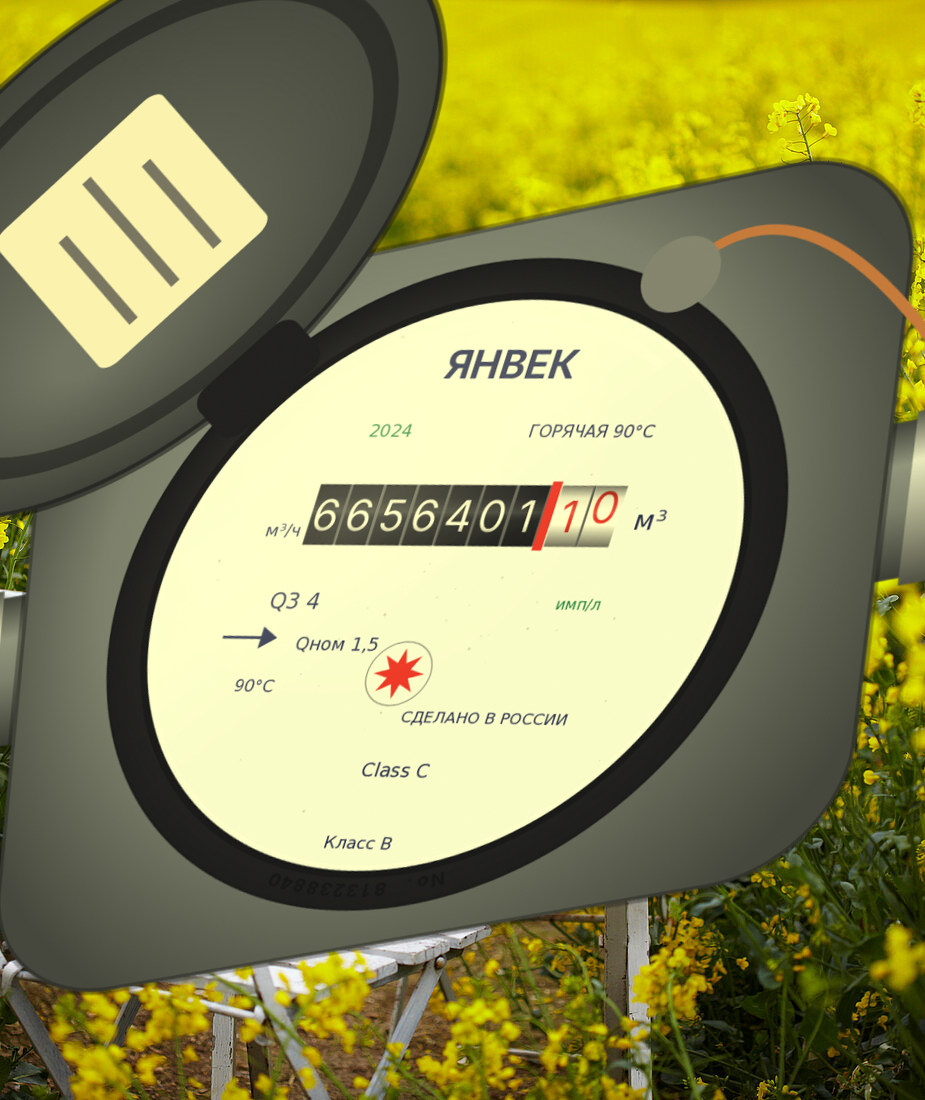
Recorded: 6656401.10 m³
